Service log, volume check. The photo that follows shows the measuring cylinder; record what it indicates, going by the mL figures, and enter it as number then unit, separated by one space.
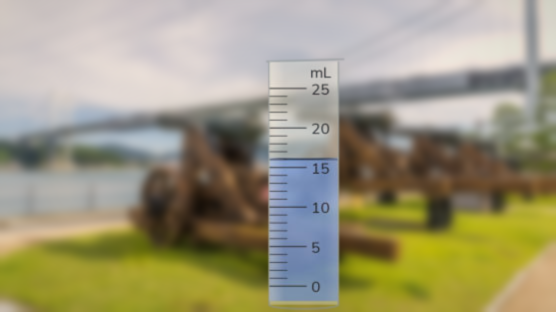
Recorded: 16 mL
